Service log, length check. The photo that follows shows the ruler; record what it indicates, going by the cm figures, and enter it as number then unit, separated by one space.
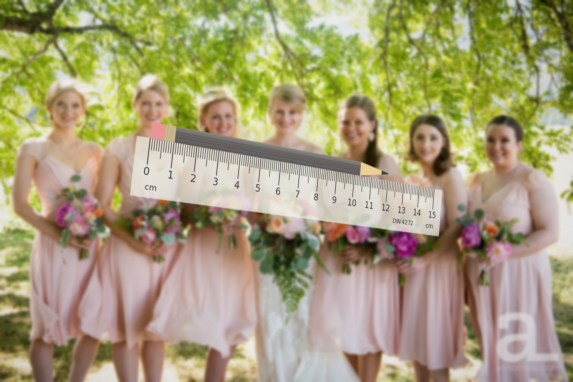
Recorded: 12 cm
